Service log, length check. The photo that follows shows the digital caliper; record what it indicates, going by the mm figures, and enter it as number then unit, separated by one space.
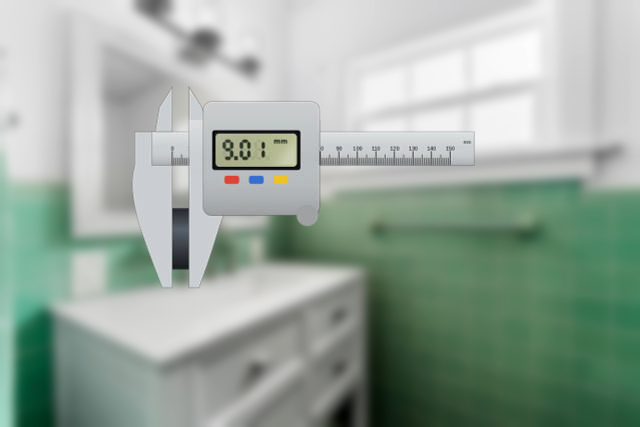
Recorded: 9.01 mm
